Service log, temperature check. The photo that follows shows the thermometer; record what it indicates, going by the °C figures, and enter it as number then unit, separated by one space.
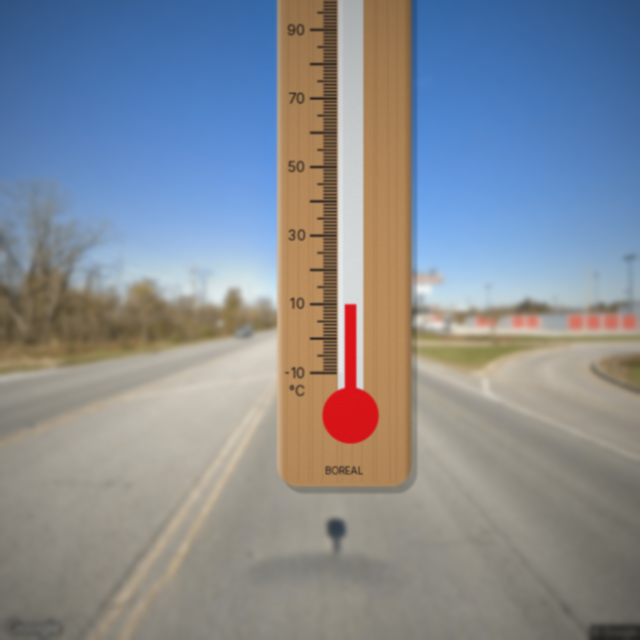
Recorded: 10 °C
